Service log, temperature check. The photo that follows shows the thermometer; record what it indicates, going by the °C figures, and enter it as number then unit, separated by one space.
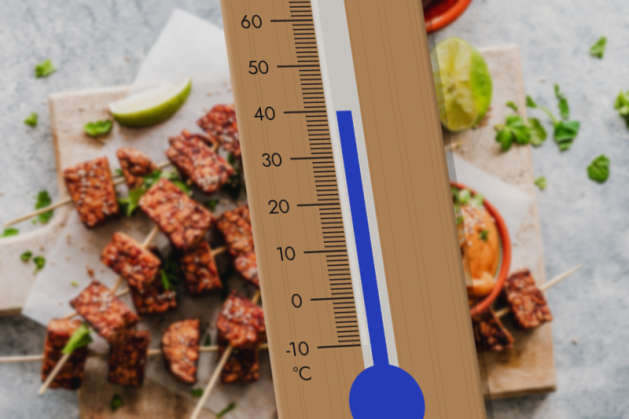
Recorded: 40 °C
